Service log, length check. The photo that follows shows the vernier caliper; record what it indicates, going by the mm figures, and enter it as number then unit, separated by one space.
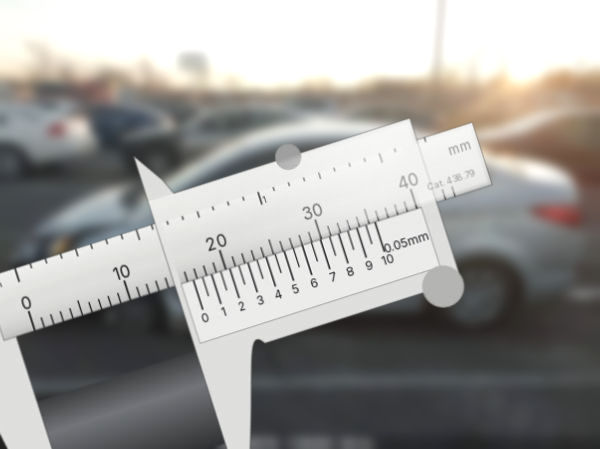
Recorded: 16.6 mm
